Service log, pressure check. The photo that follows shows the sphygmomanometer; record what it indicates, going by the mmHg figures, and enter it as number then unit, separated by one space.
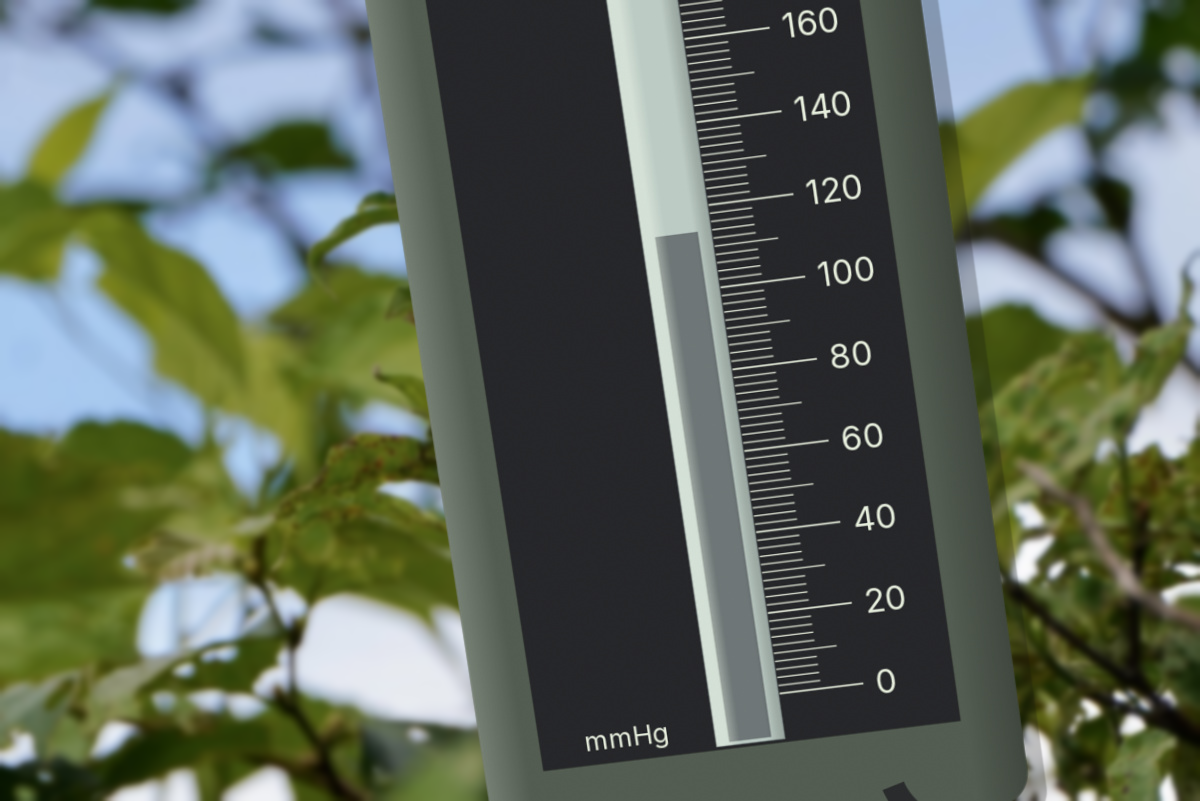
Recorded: 114 mmHg
